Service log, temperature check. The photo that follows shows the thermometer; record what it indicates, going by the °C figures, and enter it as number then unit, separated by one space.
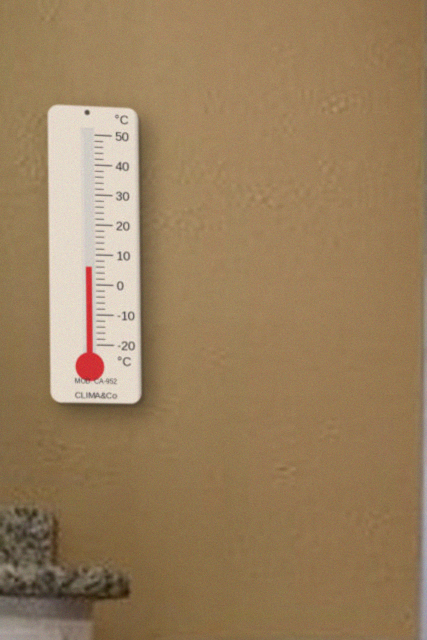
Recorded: 6 °C
